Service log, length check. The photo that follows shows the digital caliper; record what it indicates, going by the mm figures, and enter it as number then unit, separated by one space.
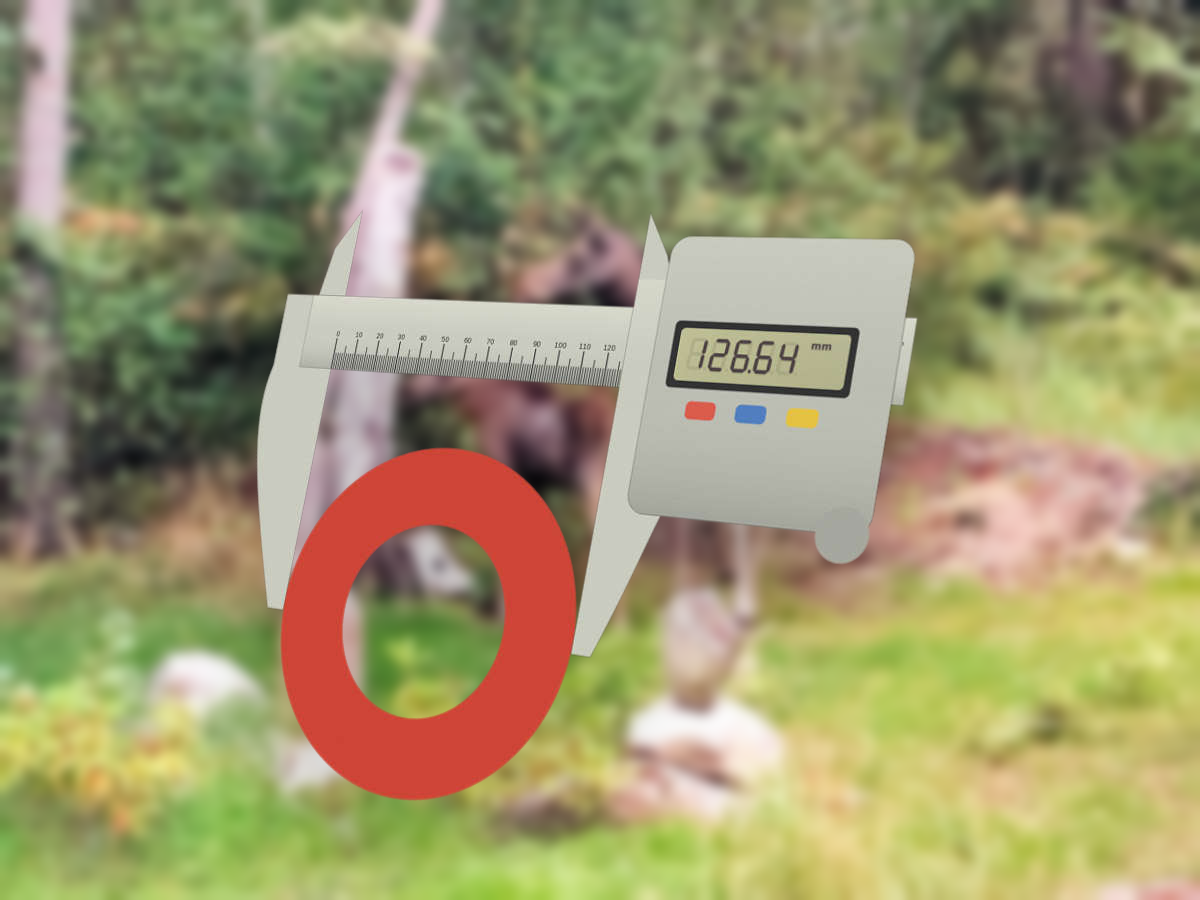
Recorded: 126.64 mm
